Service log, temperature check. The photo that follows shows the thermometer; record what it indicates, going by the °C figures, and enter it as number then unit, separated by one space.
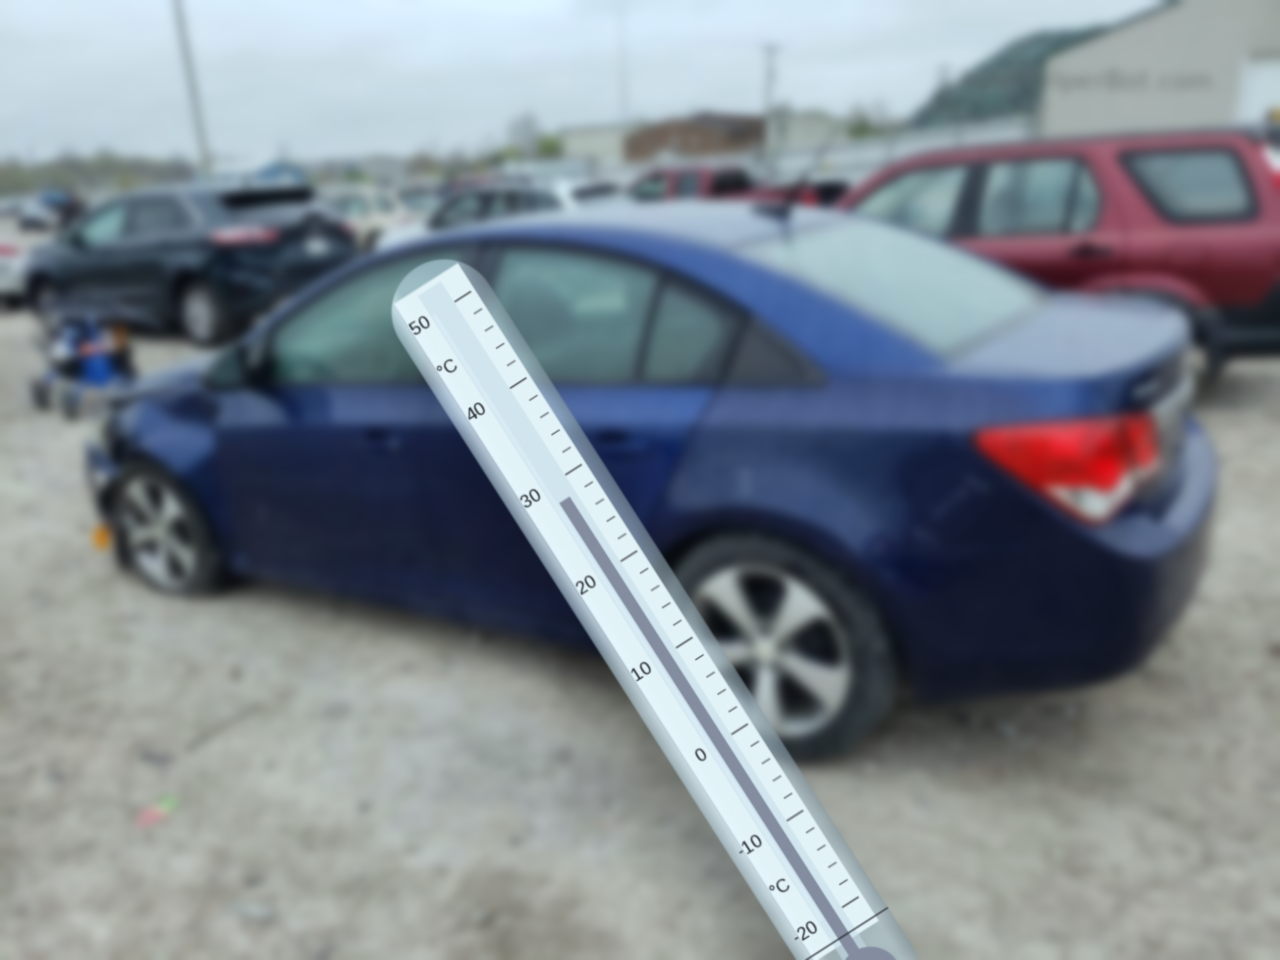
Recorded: 28 °C
